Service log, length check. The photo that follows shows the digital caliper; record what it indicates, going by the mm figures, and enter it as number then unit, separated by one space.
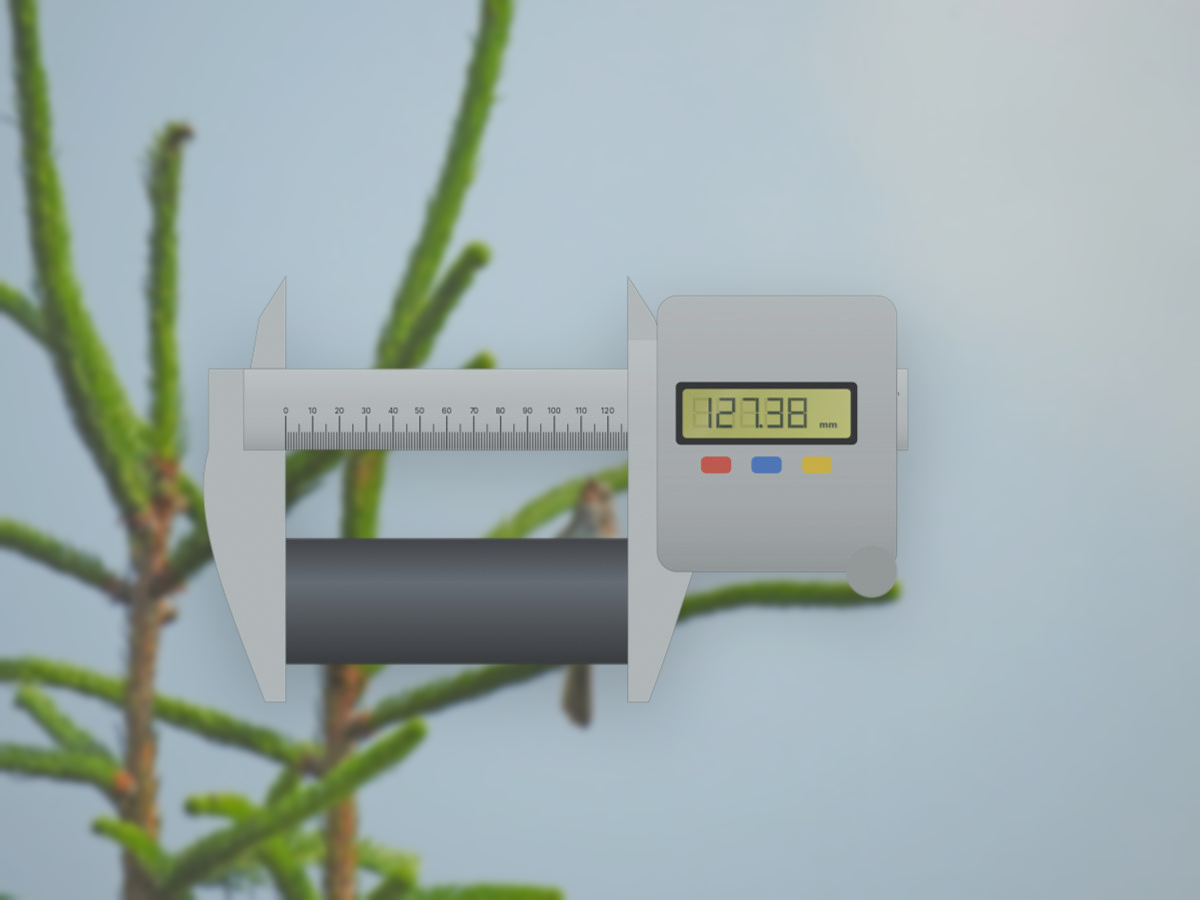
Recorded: 127.38 mm
